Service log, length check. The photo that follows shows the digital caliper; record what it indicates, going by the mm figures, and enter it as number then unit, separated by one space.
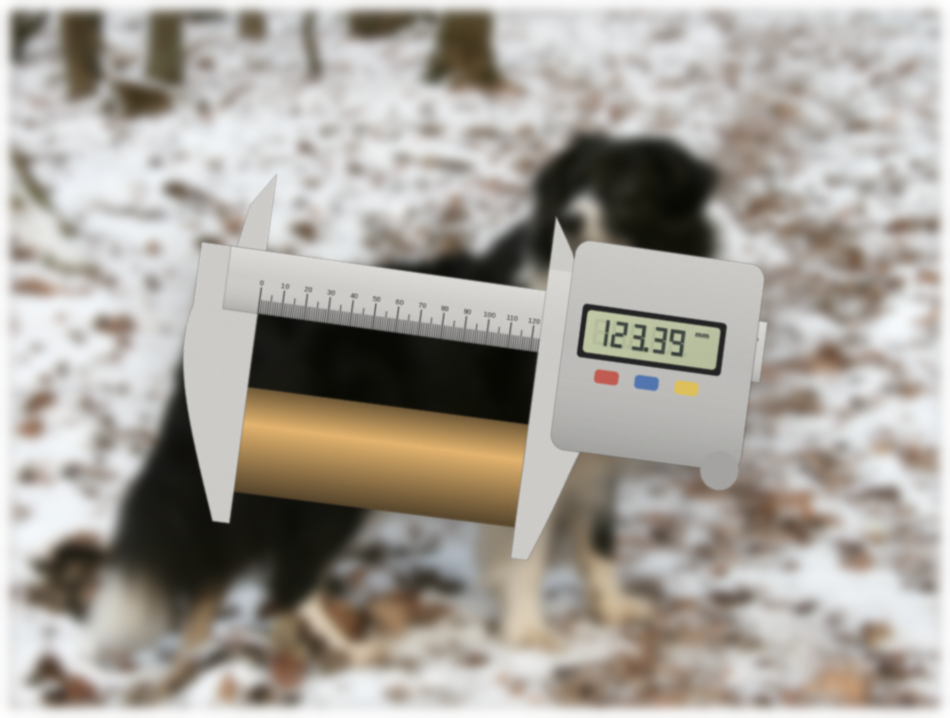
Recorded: 123.39 mm
